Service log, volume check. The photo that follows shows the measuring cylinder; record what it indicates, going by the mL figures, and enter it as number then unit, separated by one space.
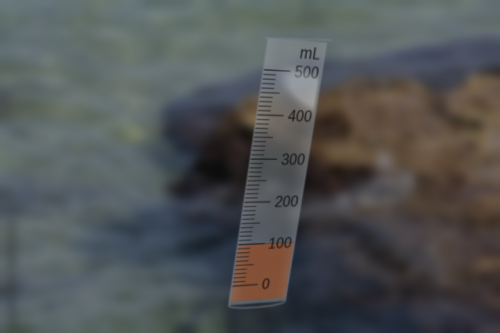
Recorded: 100 mL
